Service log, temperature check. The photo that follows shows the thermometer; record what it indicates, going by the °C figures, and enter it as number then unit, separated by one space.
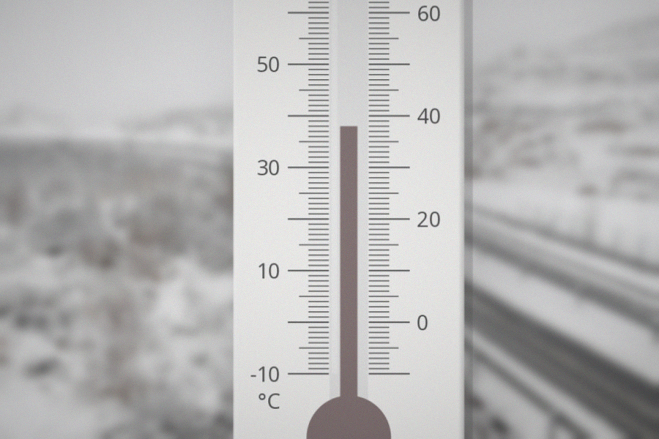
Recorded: 38 °C
